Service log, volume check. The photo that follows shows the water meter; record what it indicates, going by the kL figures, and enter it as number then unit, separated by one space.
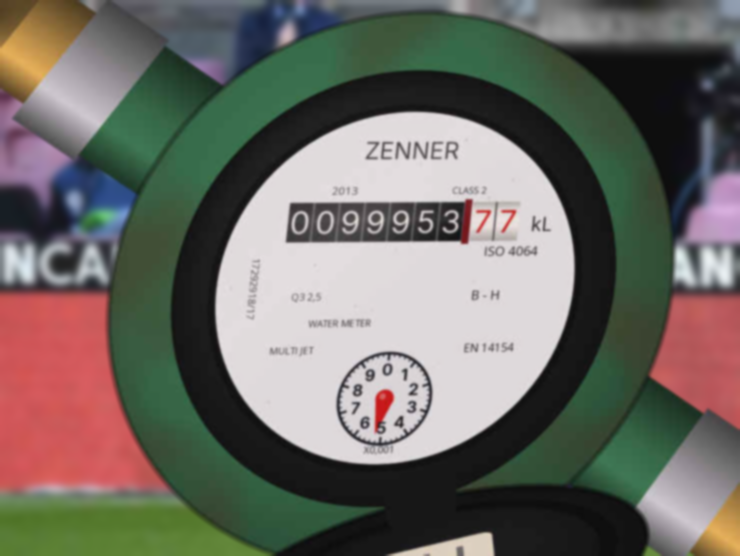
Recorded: 99953.775 kL
